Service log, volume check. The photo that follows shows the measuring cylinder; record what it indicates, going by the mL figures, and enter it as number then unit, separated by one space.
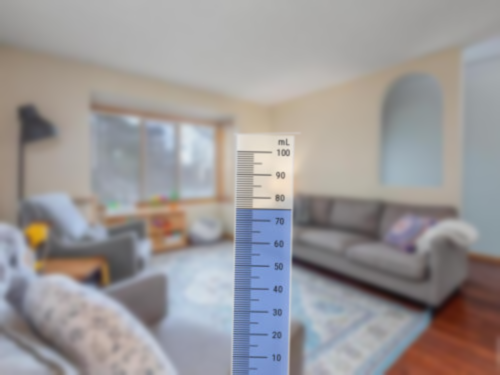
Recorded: 75 mL
